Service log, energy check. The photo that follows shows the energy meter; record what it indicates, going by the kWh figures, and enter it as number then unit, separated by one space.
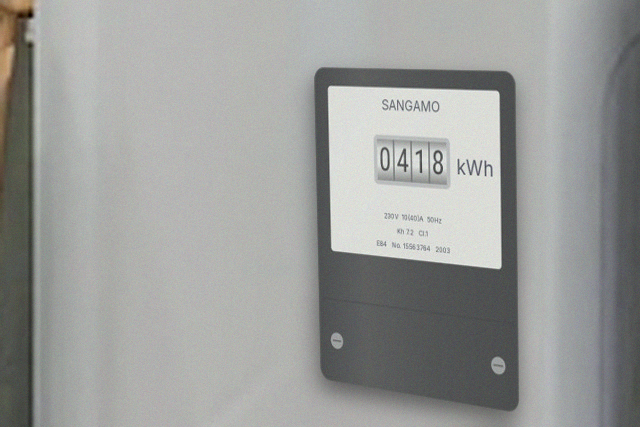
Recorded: 418 kWh
